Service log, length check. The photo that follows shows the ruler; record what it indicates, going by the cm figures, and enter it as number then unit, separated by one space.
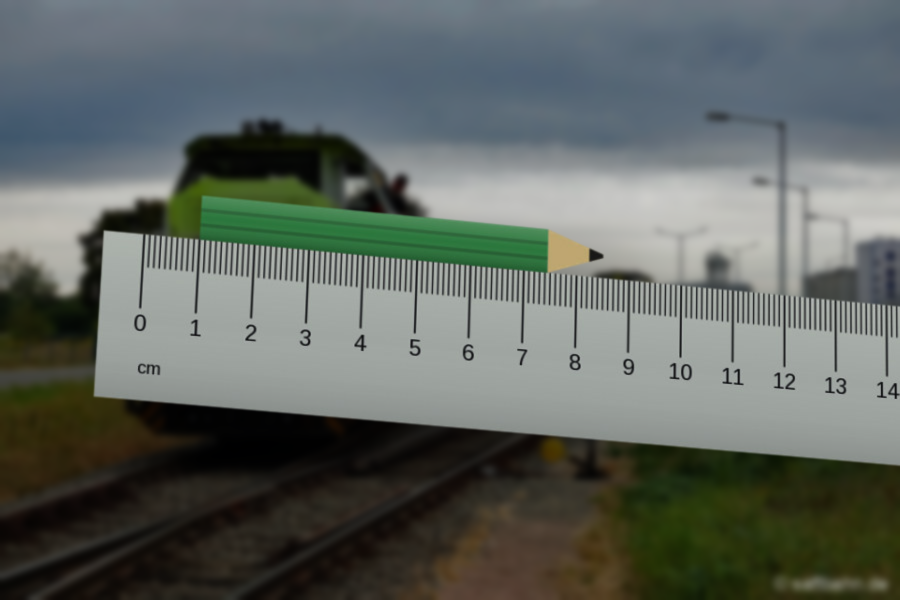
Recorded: 7.5 cm
